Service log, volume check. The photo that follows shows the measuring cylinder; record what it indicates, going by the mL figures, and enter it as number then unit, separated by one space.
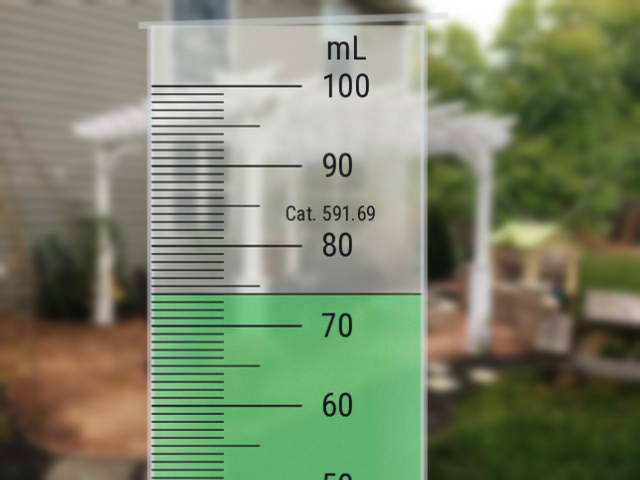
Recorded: 74 mL
